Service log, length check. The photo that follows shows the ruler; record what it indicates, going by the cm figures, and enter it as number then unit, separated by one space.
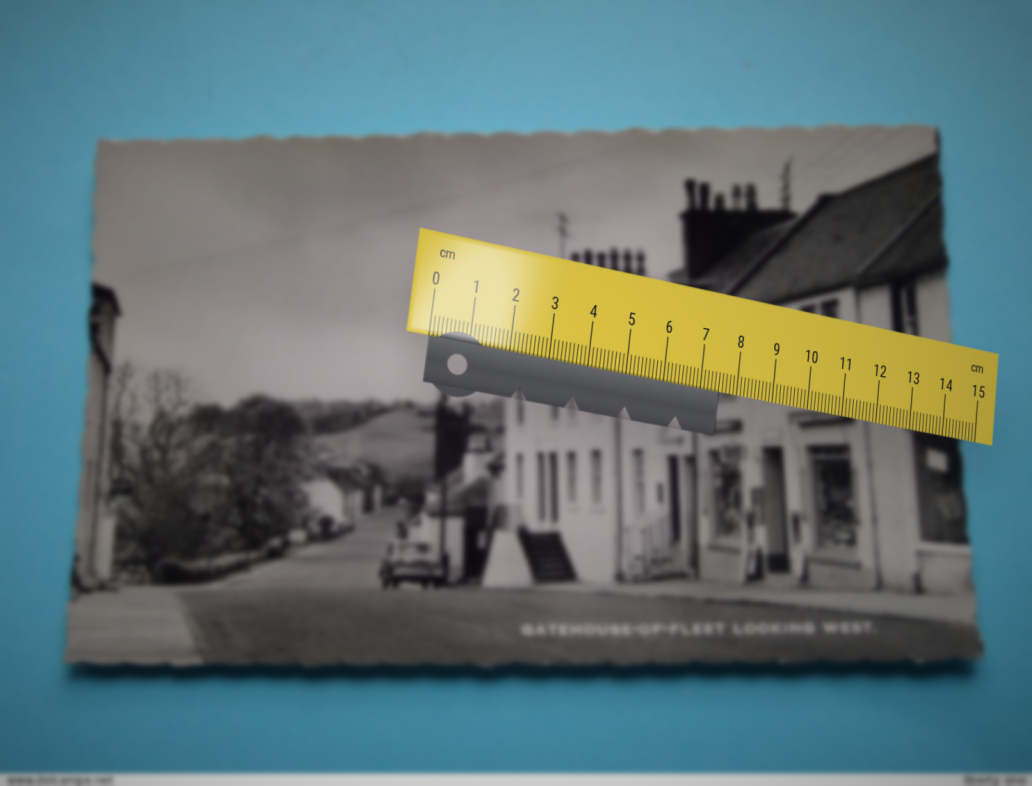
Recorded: 7.5 cm
